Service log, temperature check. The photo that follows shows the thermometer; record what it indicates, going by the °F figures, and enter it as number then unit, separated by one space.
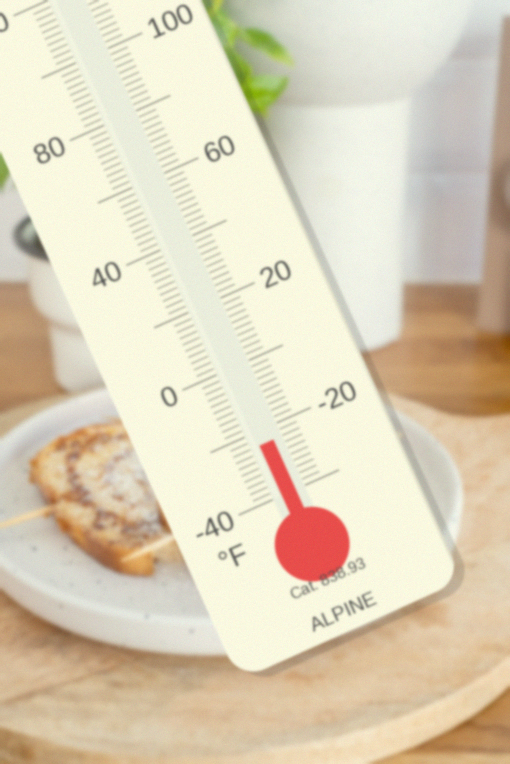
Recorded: -24 °F
